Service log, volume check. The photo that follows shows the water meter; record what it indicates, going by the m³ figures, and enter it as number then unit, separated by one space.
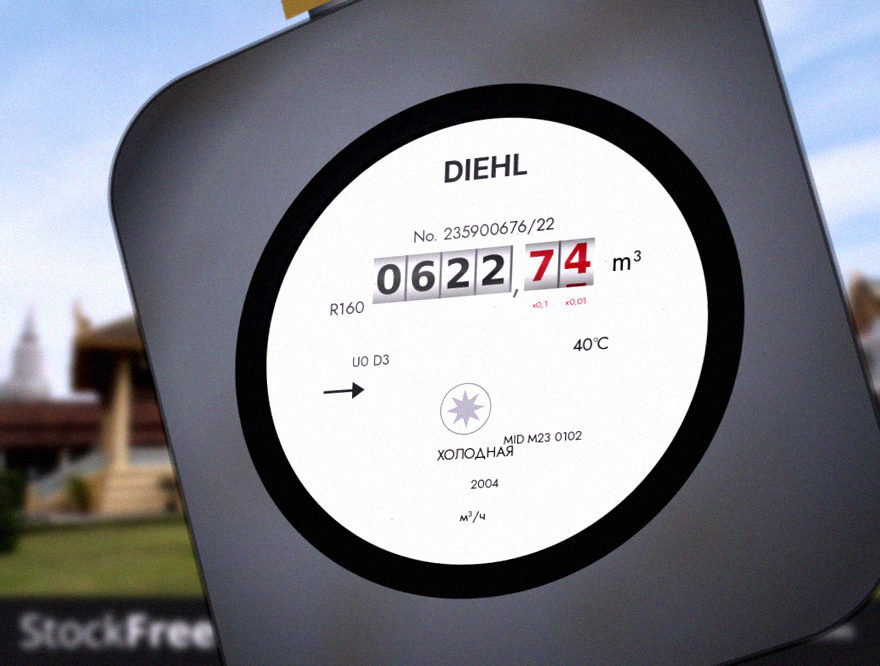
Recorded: 622.74 m³
